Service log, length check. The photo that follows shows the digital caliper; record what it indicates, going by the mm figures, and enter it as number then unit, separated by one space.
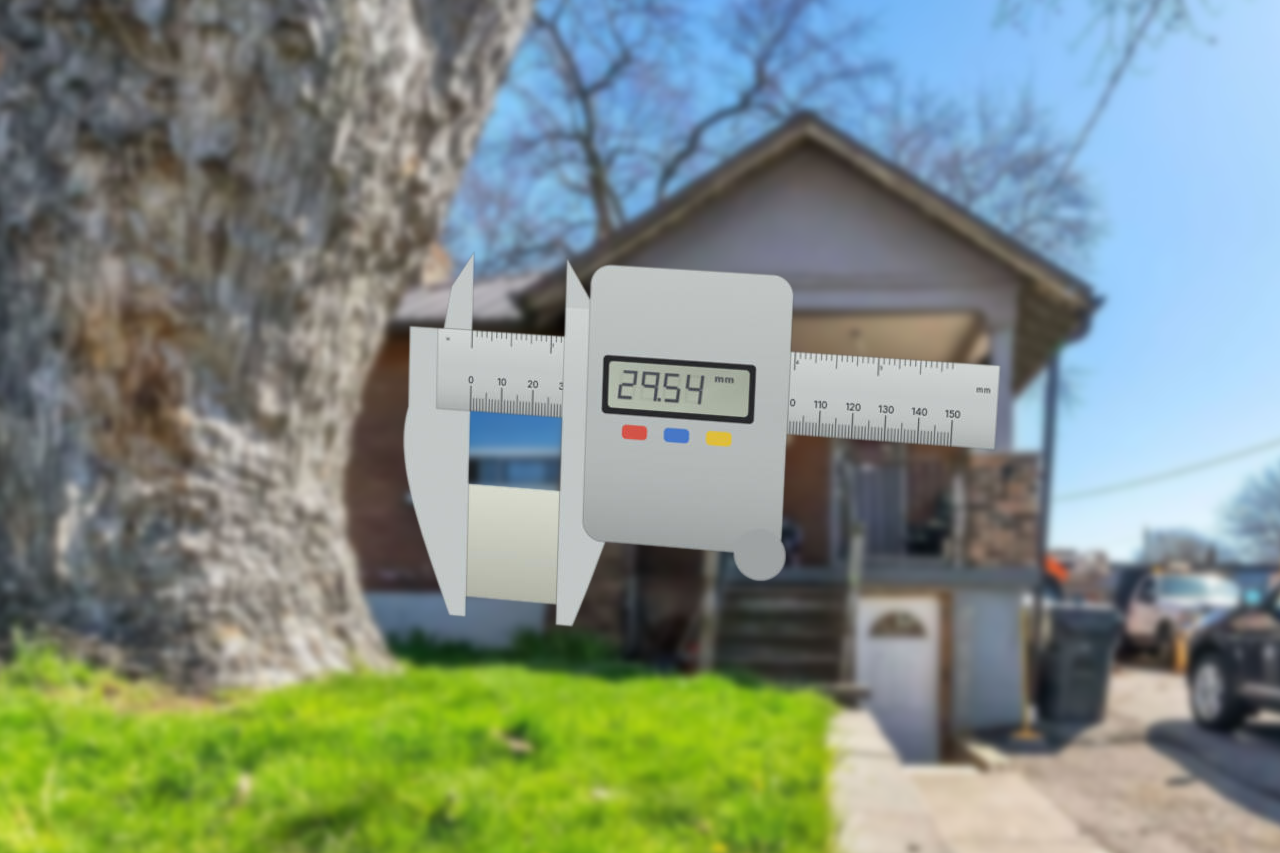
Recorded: 29.54 mm
